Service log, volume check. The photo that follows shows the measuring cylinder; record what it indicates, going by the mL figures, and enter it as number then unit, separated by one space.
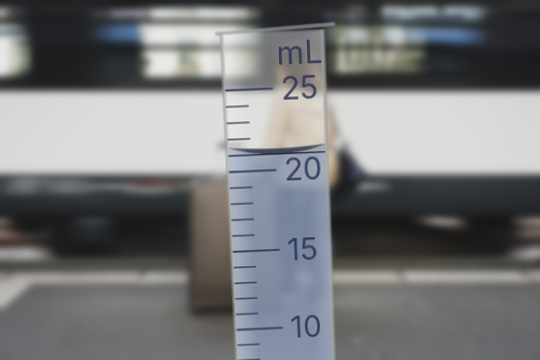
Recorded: 21 mL
